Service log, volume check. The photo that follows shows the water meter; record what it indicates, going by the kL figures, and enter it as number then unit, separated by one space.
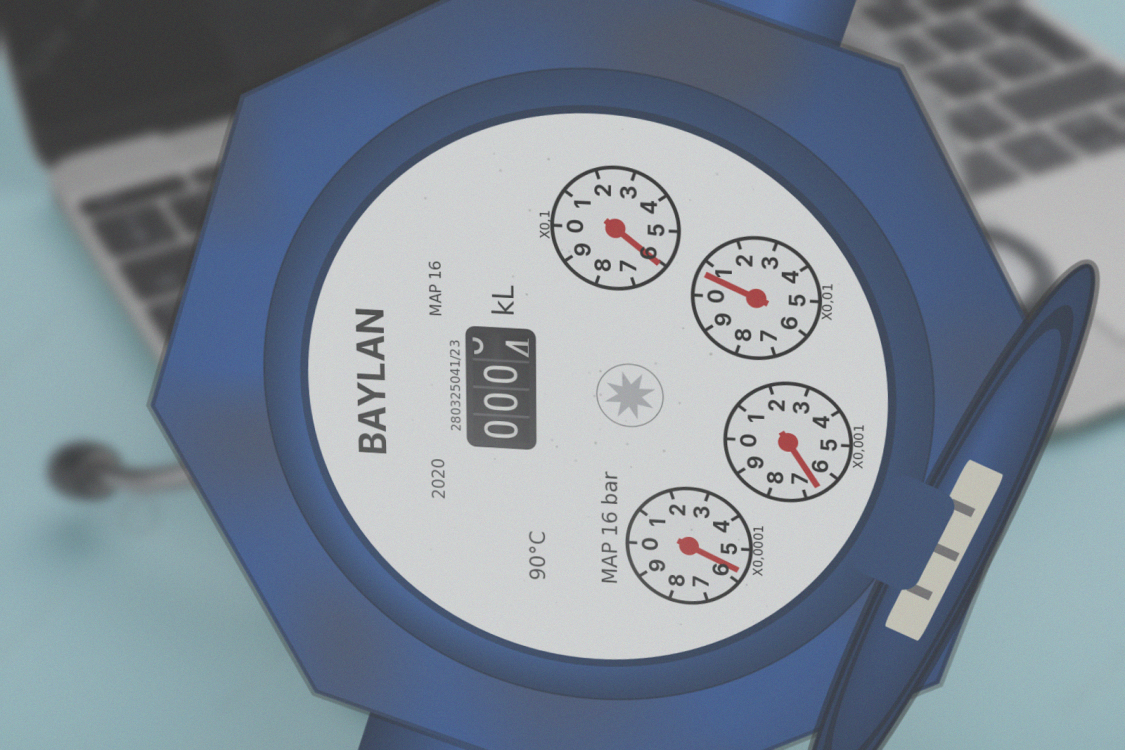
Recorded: 3.6065 kL
